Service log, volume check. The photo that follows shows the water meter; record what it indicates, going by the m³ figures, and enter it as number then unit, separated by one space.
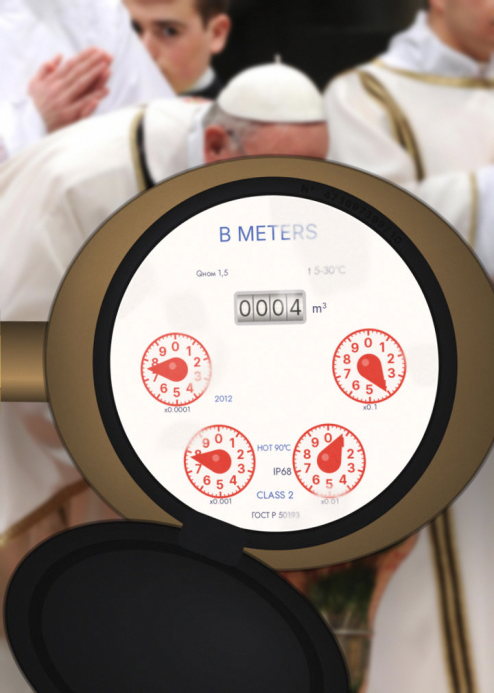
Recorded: 4.4077 m³
